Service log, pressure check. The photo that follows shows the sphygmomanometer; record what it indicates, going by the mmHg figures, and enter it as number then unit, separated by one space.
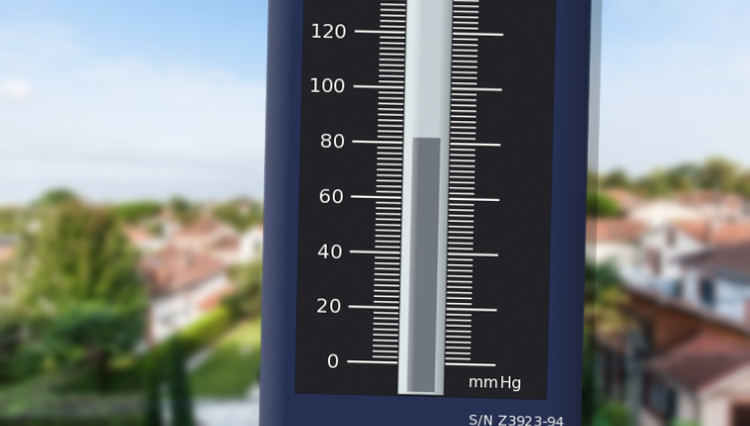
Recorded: 82 mmHg
